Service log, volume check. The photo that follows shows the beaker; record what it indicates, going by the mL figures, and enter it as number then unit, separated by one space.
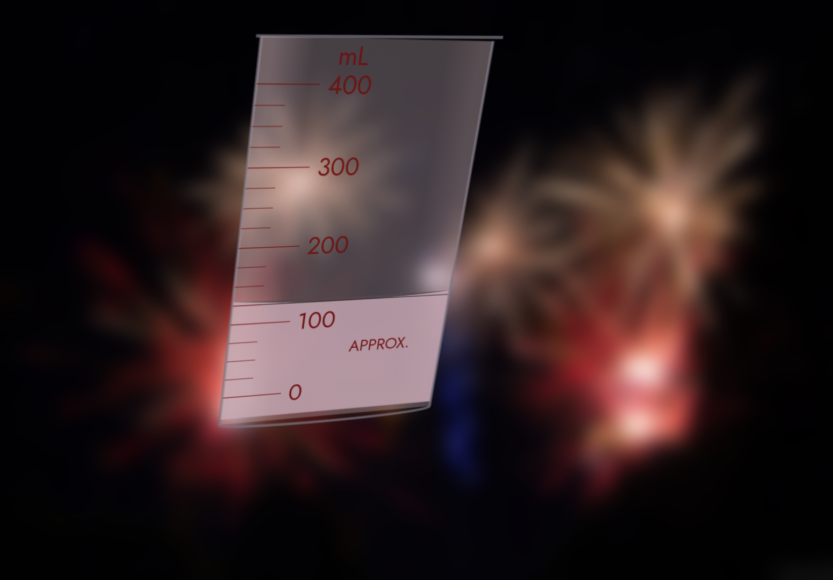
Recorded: 125 mL
